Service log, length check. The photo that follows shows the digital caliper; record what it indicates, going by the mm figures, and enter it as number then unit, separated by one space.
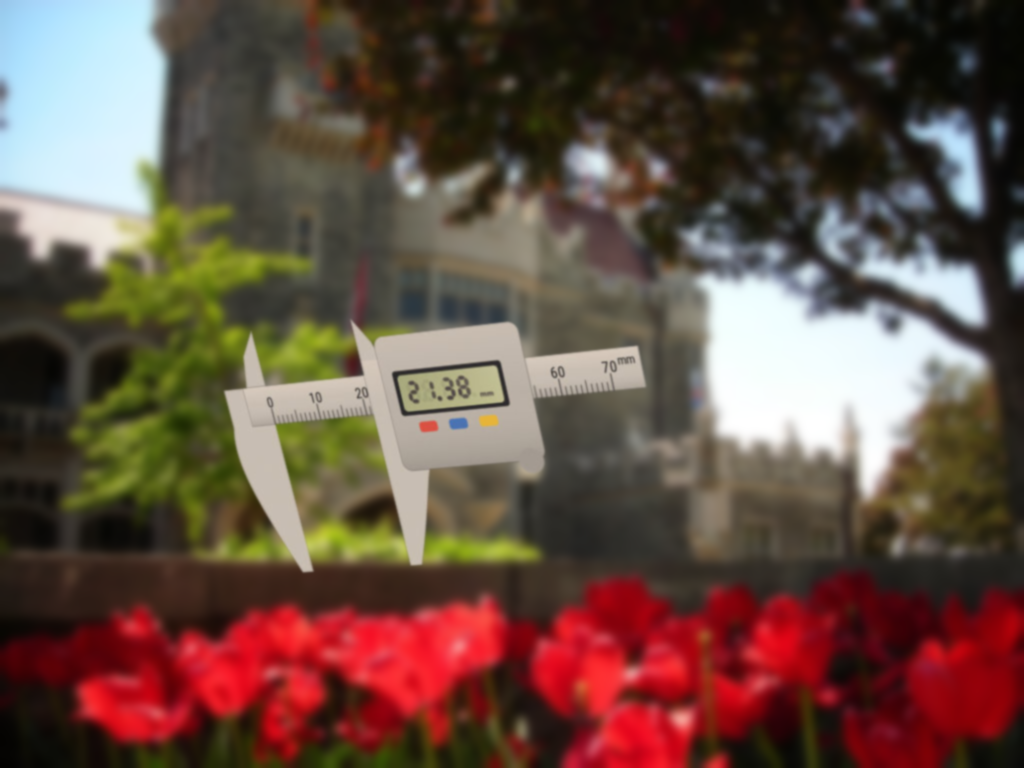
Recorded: 21.38 mm
